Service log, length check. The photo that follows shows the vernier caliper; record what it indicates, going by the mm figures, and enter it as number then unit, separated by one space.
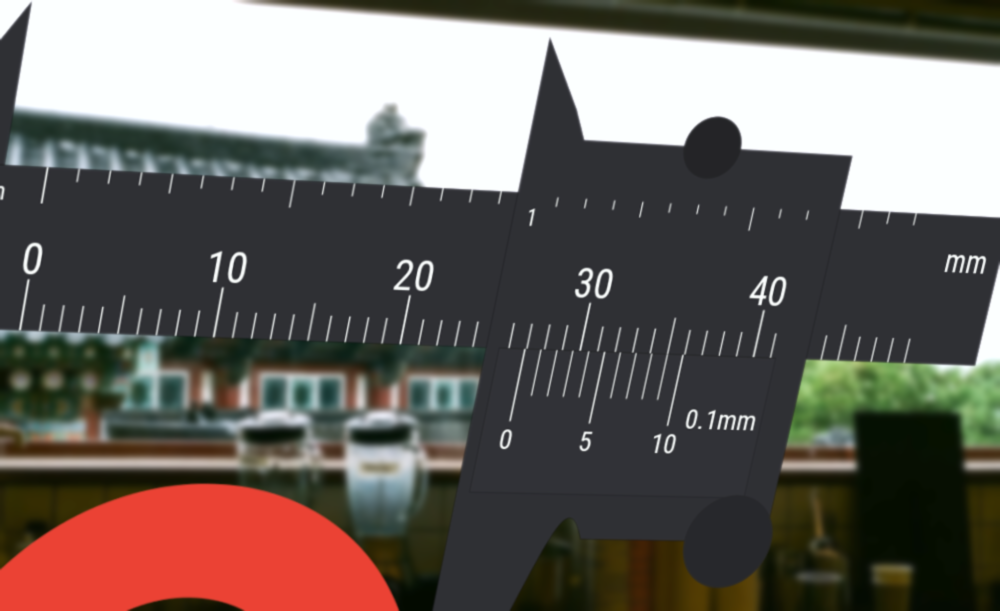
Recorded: 26.9 mm
